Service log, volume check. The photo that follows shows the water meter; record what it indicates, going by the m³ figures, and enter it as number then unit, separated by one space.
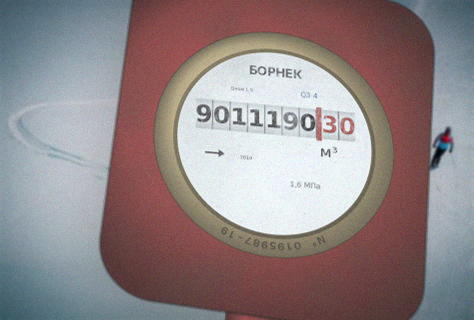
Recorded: 9011190.30 m³
